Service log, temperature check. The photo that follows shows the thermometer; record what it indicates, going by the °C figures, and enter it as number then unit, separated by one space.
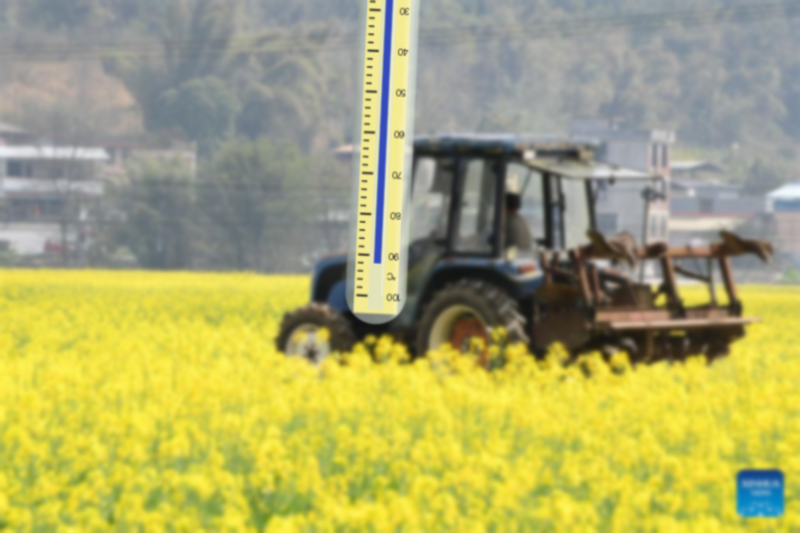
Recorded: 92 °C
